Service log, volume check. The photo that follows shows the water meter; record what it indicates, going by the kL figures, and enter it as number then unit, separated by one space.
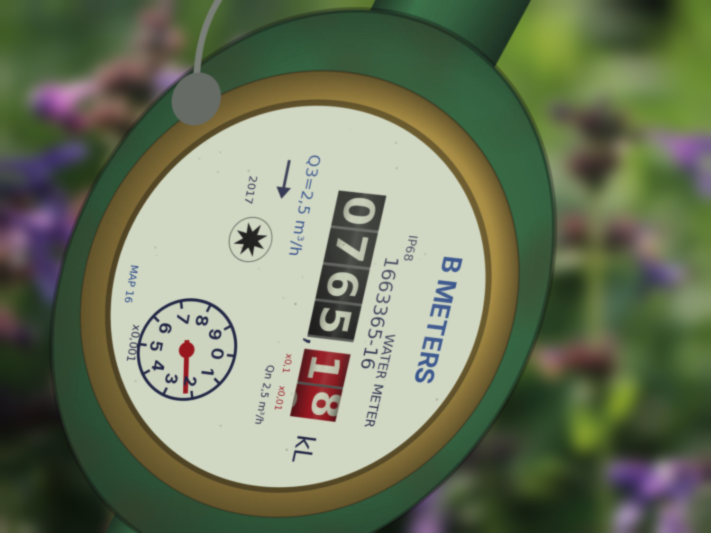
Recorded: 765.182 kL
